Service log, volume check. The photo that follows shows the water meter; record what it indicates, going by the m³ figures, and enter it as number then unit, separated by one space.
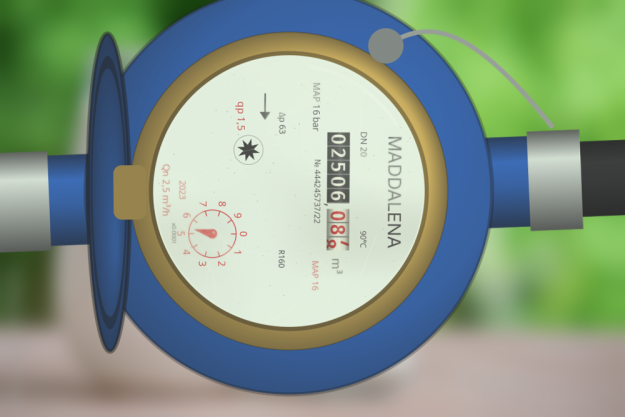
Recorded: 2506.0875 m³
